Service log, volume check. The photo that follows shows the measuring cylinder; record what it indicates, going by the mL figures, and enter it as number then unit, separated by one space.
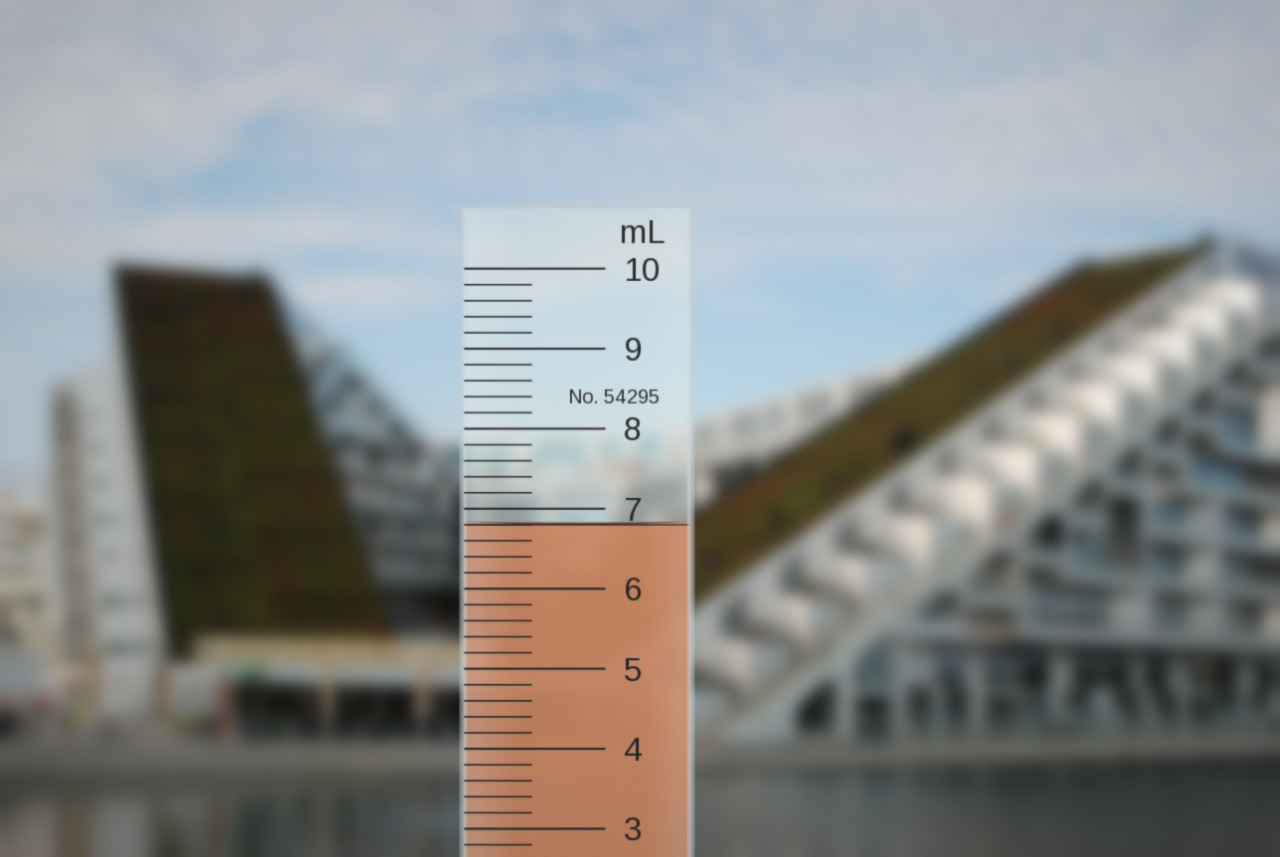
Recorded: 6.8 mL
